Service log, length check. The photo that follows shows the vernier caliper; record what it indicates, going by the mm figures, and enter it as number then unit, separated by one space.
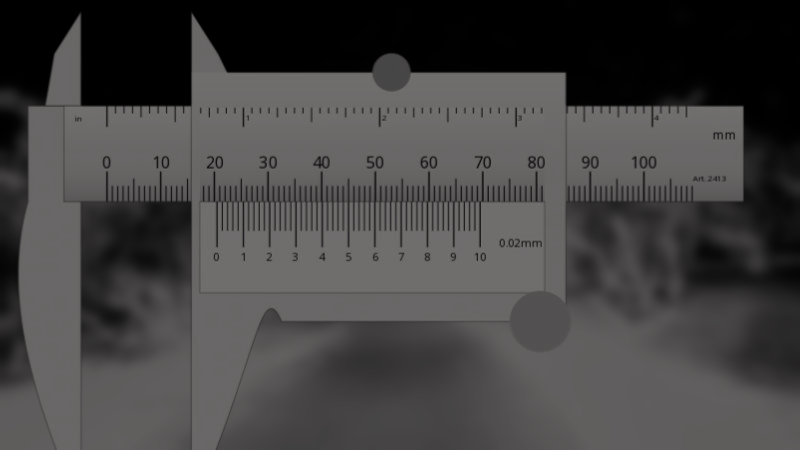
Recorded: 20.5 mm
